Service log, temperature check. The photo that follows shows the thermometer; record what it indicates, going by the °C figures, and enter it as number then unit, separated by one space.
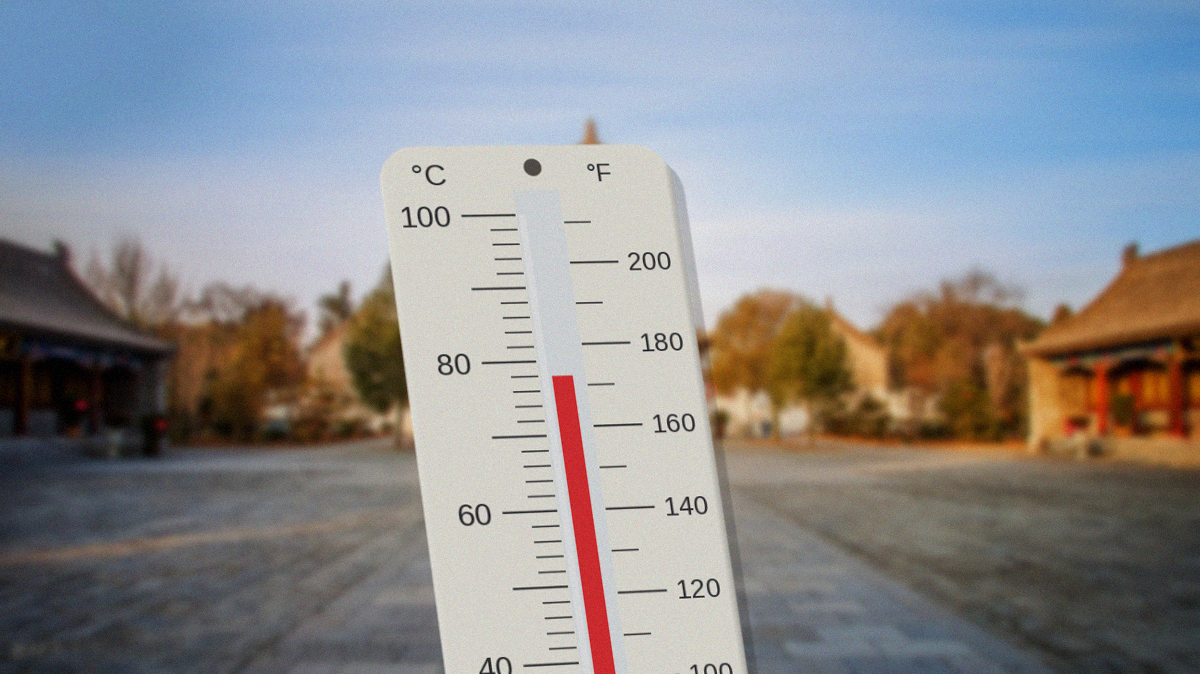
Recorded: 78 °C
